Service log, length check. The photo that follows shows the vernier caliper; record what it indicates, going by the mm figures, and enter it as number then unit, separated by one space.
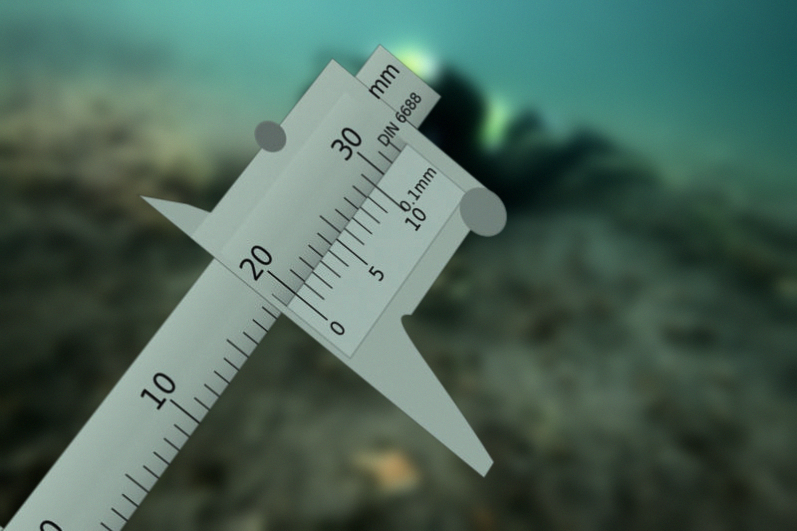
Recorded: 20.0 mm
